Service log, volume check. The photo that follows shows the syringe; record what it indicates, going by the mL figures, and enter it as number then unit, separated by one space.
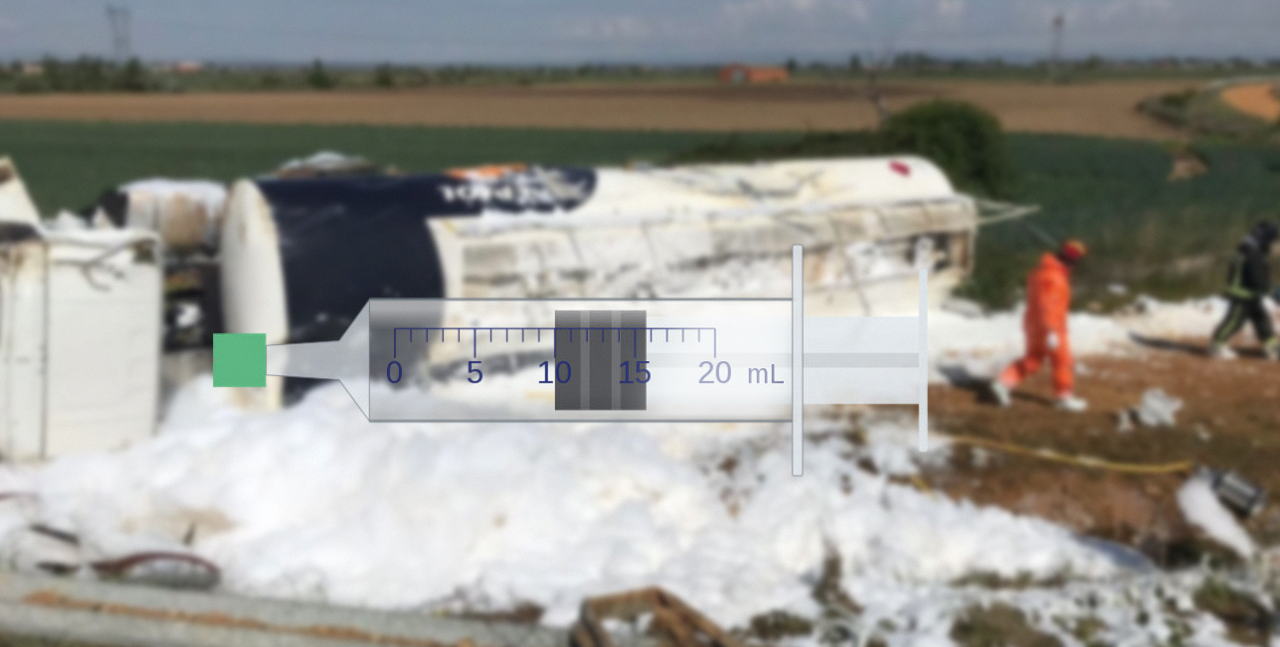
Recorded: 10 mL
